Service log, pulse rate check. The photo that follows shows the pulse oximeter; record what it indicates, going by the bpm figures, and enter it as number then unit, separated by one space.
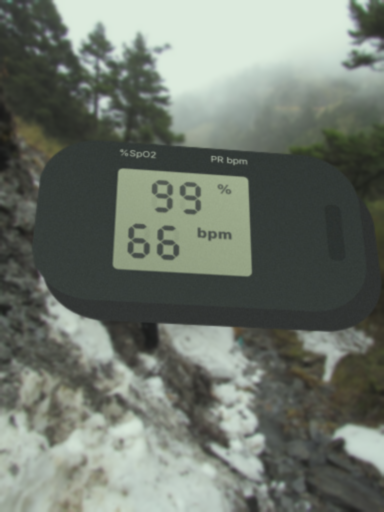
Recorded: 66 bpm
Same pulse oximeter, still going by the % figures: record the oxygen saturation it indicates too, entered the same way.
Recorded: 99 %
